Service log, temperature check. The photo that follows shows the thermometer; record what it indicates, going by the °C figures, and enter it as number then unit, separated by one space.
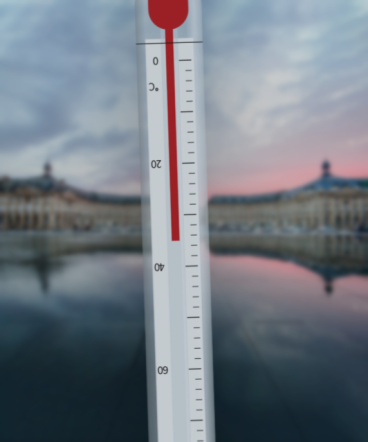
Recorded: 35 °C
